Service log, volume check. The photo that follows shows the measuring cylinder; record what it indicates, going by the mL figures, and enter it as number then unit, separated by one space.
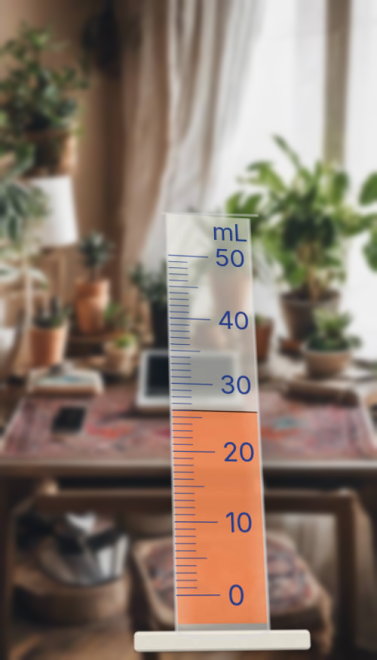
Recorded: 26 mL
